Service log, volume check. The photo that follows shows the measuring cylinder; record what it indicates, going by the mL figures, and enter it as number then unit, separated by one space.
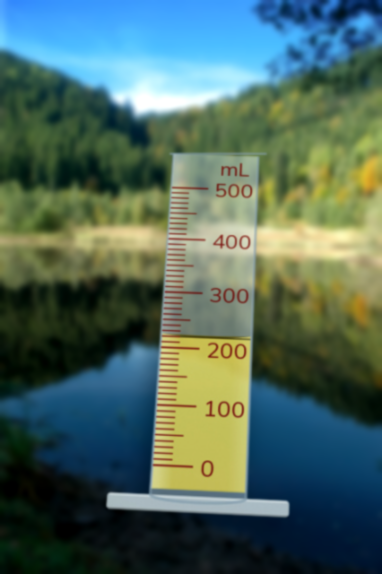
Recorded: 220 mL
